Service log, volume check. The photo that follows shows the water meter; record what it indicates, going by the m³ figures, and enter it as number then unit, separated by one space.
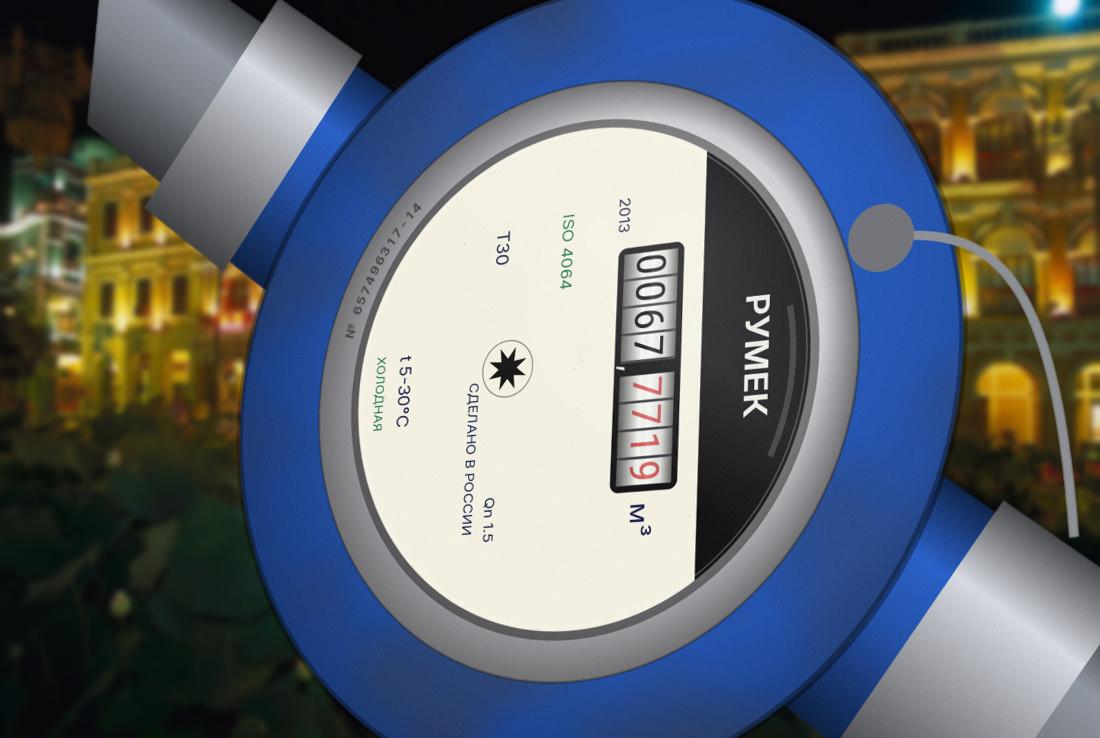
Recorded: 67.7719 m³
